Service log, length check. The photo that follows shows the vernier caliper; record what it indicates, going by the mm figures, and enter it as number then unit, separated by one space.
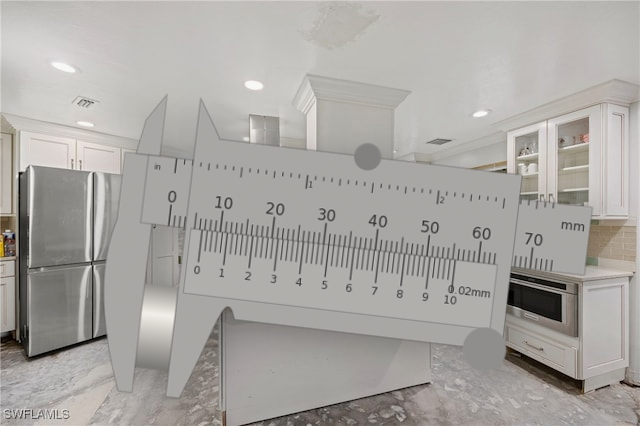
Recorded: 6.5 mm
